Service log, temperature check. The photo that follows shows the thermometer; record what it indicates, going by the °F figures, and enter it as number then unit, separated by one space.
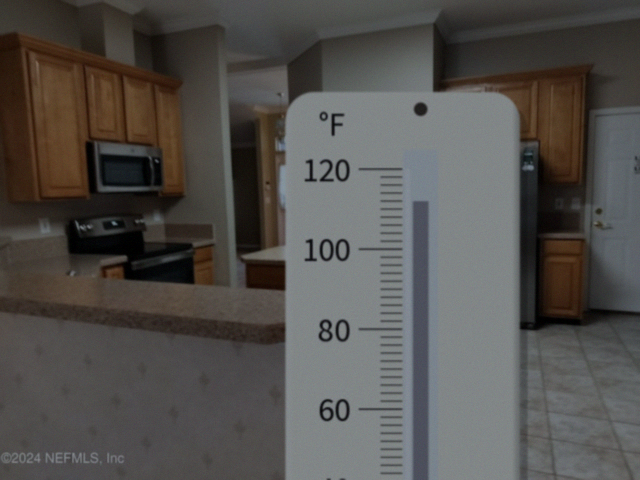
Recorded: 112 °F
